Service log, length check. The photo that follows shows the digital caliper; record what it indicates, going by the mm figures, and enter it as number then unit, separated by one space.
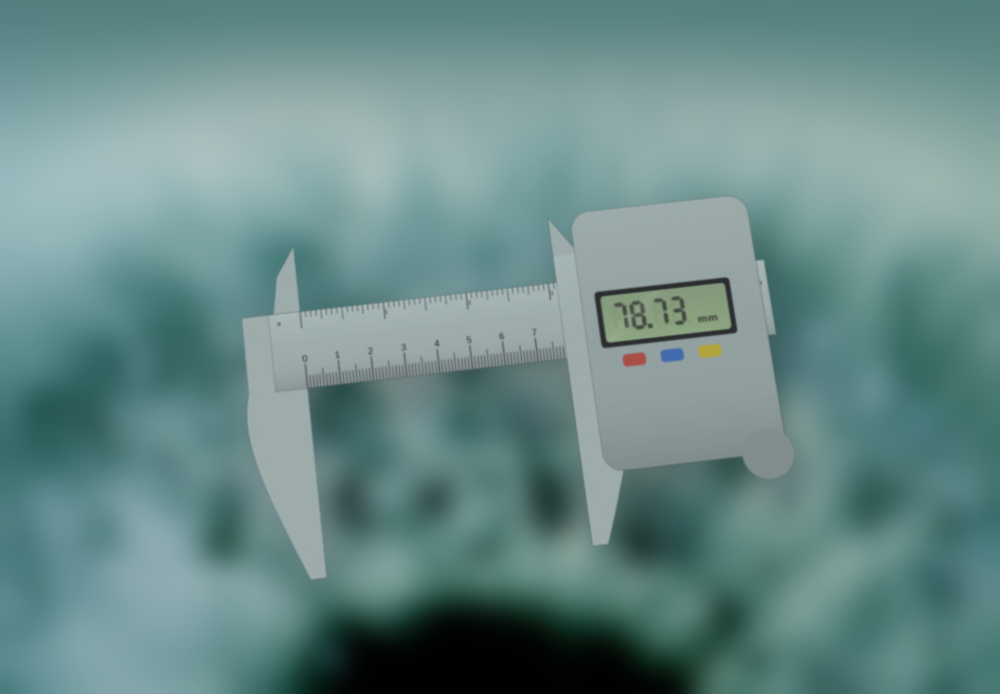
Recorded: 78.73 mm
